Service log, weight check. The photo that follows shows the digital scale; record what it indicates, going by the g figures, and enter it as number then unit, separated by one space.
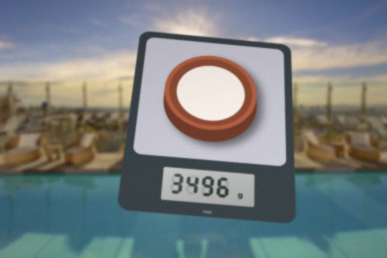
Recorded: 3496 g
